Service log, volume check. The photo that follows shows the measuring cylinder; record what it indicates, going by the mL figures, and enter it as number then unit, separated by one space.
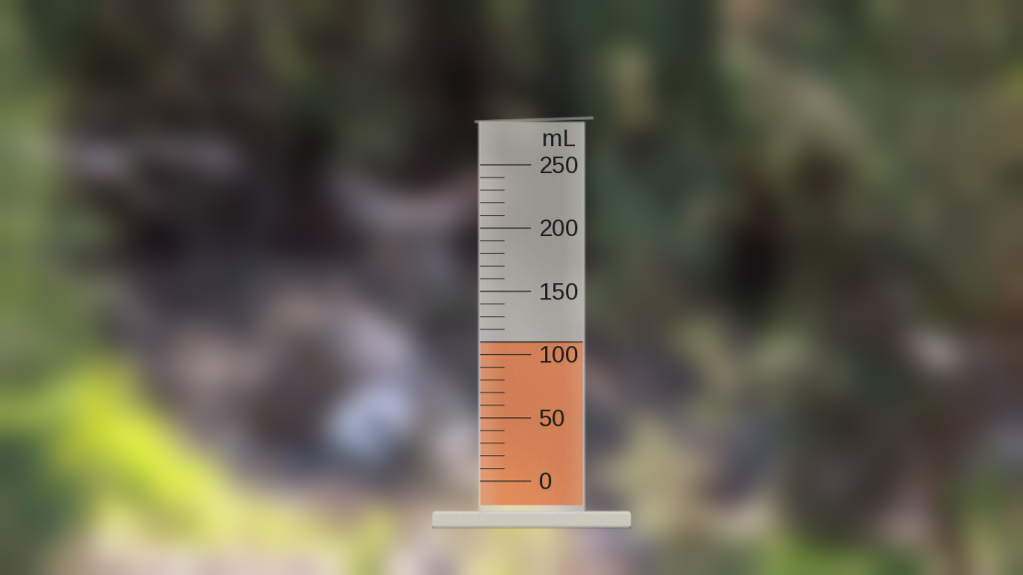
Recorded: 110 mL
